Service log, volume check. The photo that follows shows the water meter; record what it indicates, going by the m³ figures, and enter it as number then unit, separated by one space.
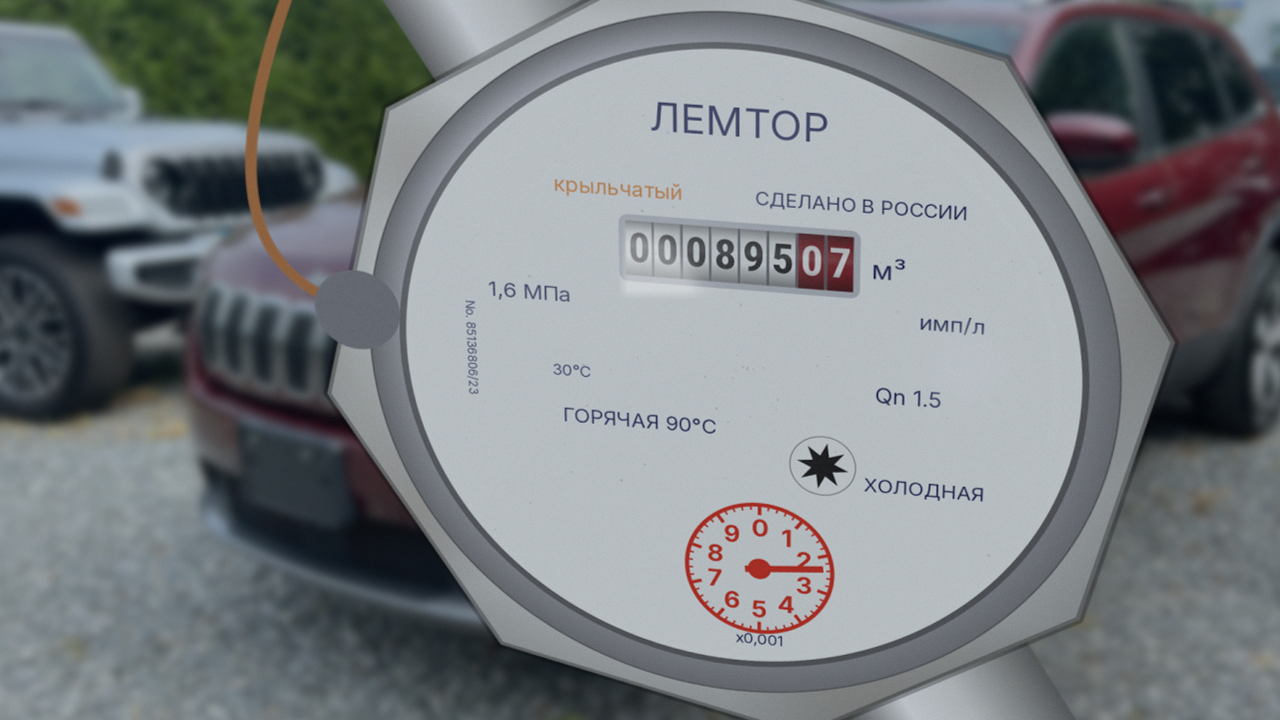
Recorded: 895.072 m³
